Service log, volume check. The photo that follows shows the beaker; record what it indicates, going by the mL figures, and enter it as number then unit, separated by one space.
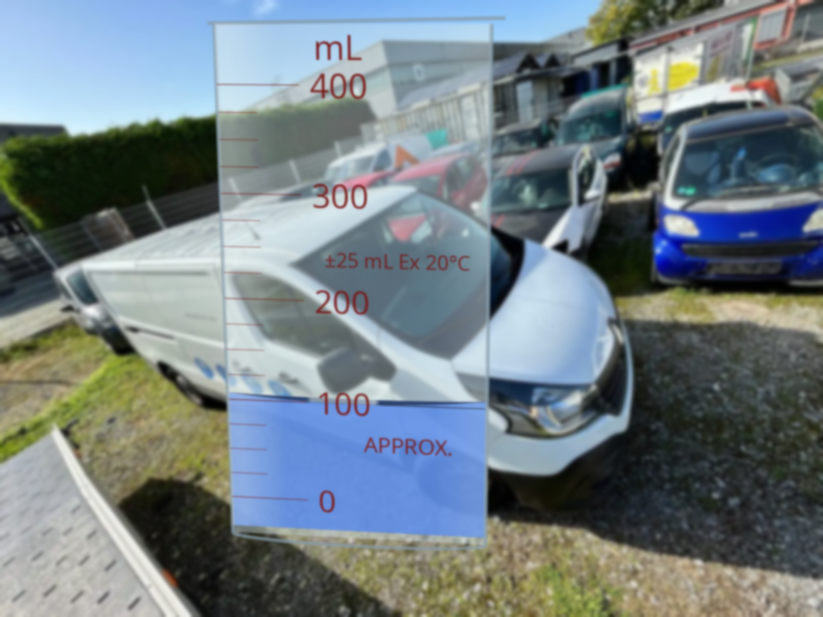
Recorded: 100 mL
